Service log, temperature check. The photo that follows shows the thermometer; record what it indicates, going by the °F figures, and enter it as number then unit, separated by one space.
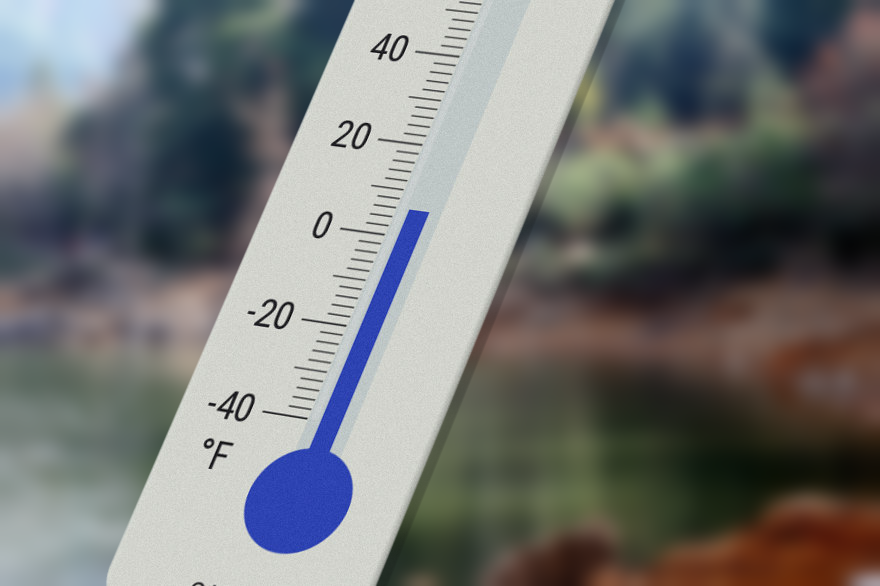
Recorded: 6 °F
